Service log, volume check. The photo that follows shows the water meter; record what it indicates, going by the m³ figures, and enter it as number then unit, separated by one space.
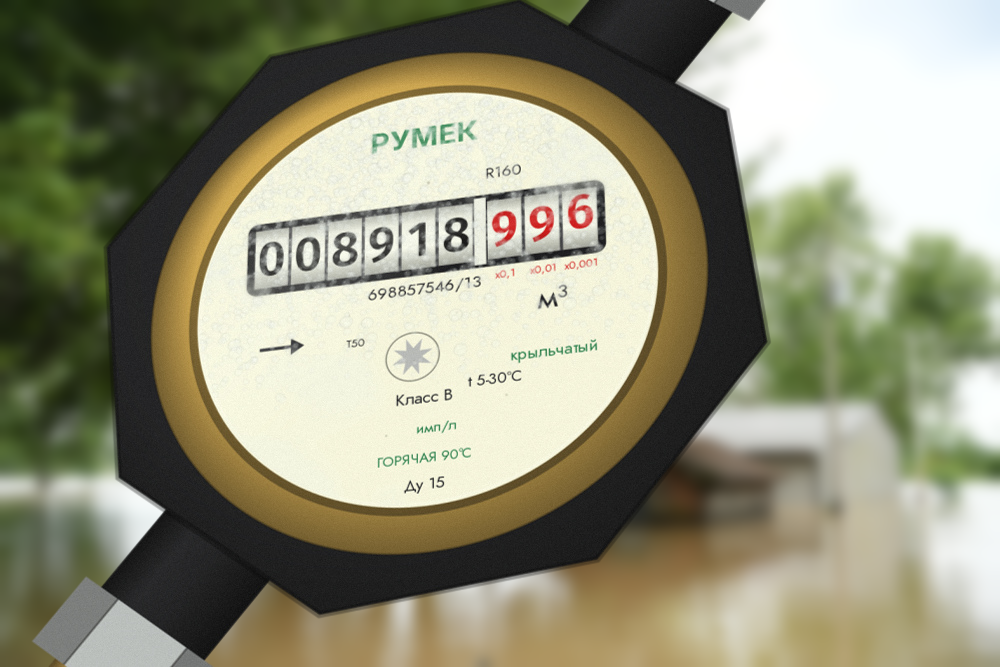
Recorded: 8918.996 m³
